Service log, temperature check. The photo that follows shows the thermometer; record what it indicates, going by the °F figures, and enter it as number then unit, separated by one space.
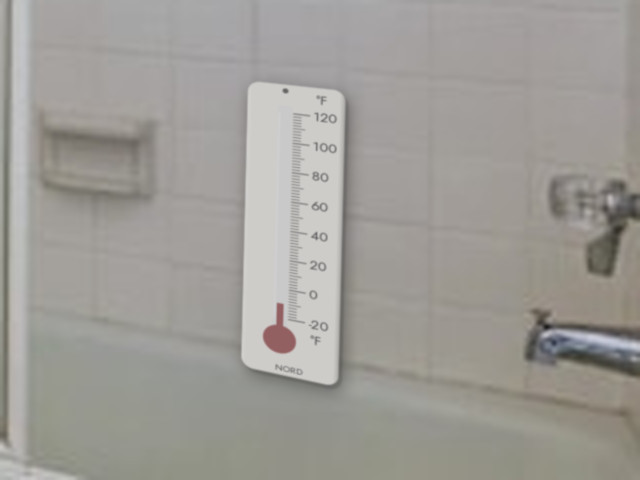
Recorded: -10 °F
